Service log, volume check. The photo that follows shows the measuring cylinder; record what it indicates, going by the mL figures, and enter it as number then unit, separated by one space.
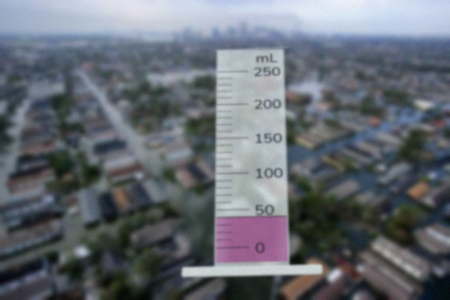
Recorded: 40 mL
